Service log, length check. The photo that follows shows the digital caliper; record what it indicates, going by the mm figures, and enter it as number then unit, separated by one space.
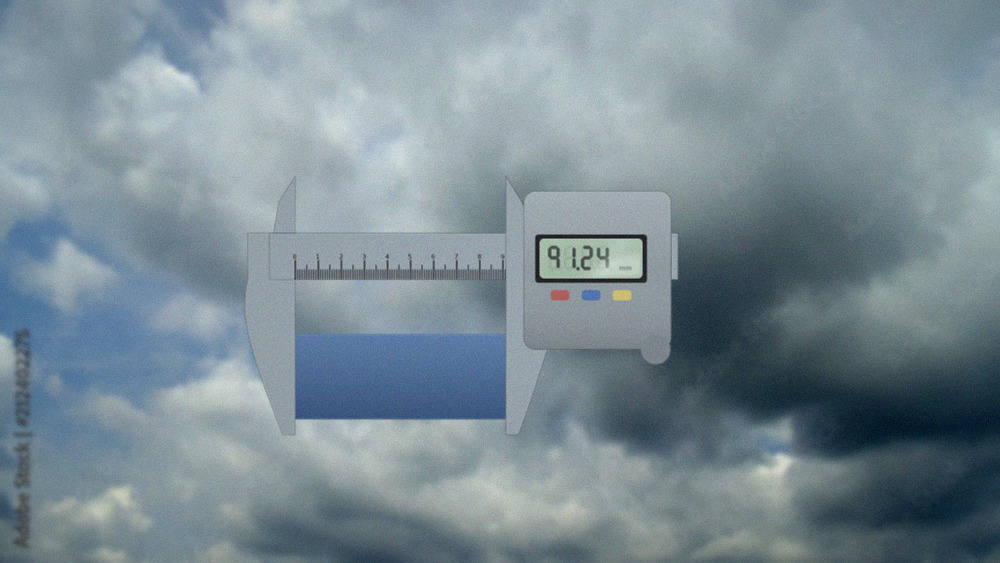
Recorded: 91.24 mm
